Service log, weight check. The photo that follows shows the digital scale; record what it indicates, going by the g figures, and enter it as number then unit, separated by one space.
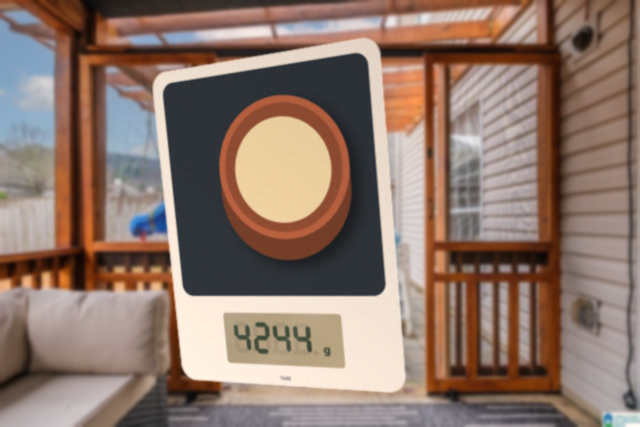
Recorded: 4244 g
